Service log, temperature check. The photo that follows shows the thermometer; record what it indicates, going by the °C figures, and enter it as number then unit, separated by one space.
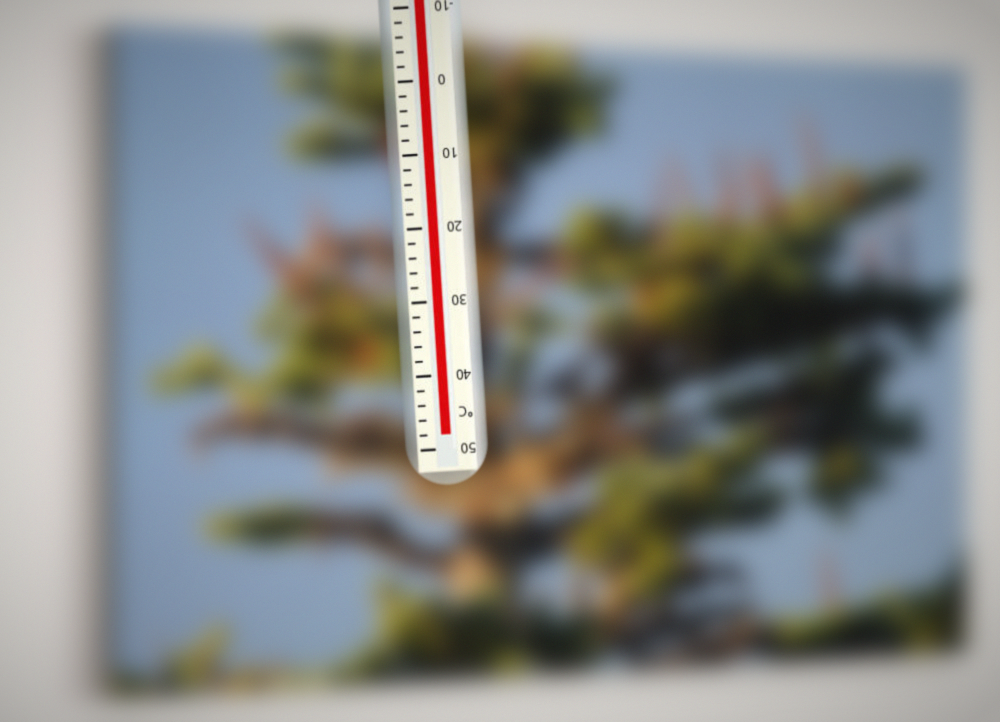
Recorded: 48 °C
